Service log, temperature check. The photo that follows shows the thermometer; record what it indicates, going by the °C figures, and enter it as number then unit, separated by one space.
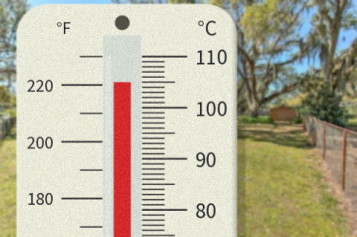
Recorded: 105 °C
